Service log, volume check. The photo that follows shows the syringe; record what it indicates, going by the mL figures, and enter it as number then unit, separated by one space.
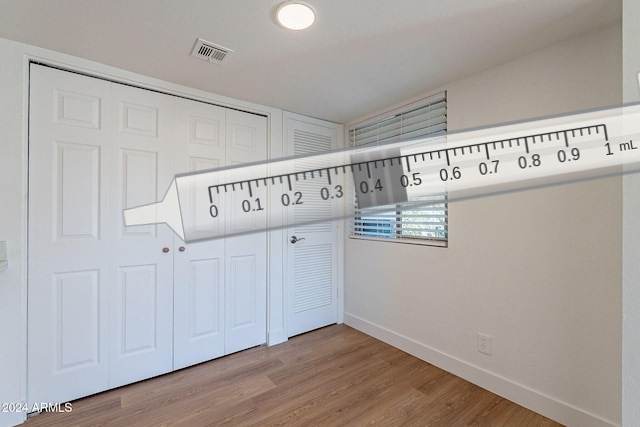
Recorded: 0.36 mL
